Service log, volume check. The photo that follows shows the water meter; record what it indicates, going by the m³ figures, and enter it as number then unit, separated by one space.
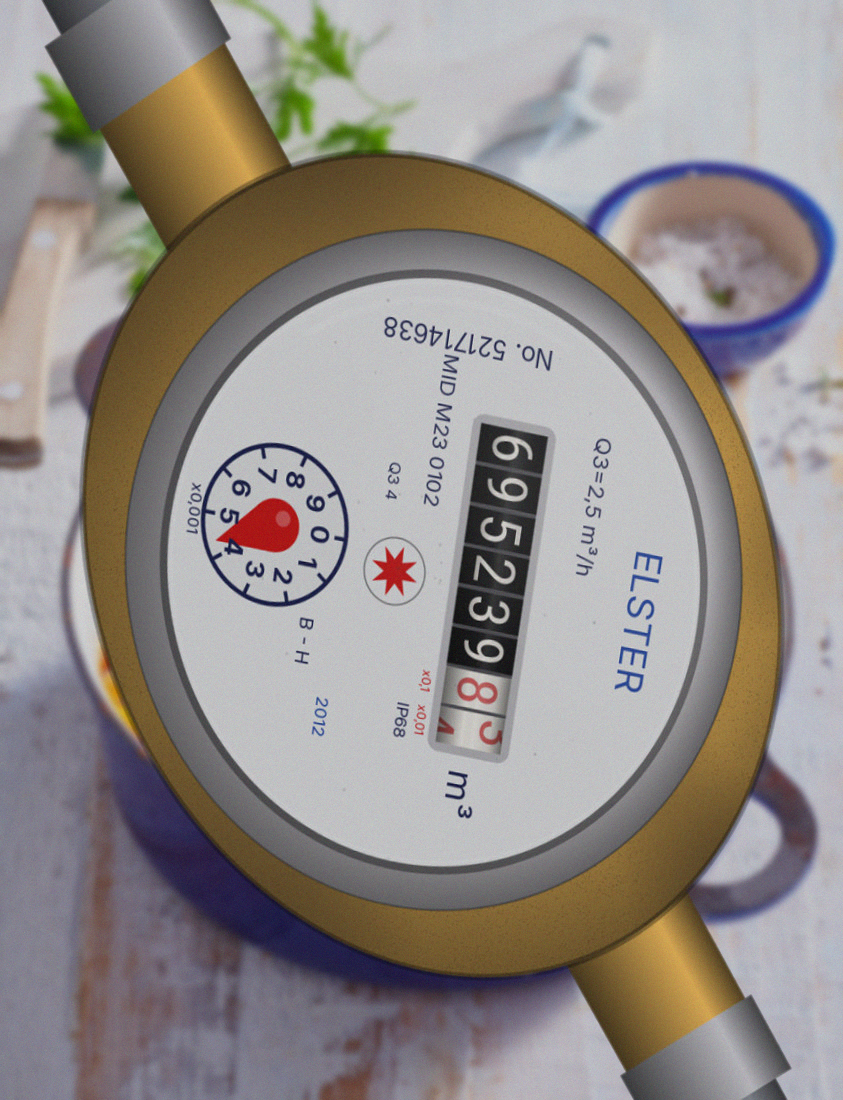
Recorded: 695239.834 m³
